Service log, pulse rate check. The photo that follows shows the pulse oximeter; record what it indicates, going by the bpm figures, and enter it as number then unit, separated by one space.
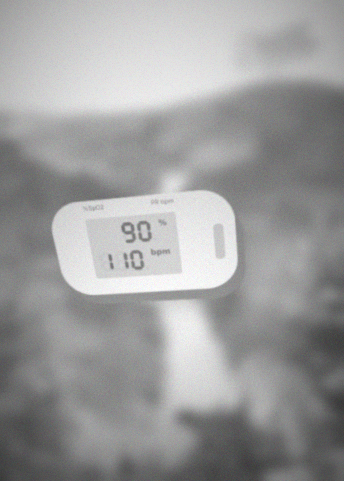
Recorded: 110 bpm
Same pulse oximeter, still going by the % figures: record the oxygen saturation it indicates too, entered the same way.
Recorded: 90 %
